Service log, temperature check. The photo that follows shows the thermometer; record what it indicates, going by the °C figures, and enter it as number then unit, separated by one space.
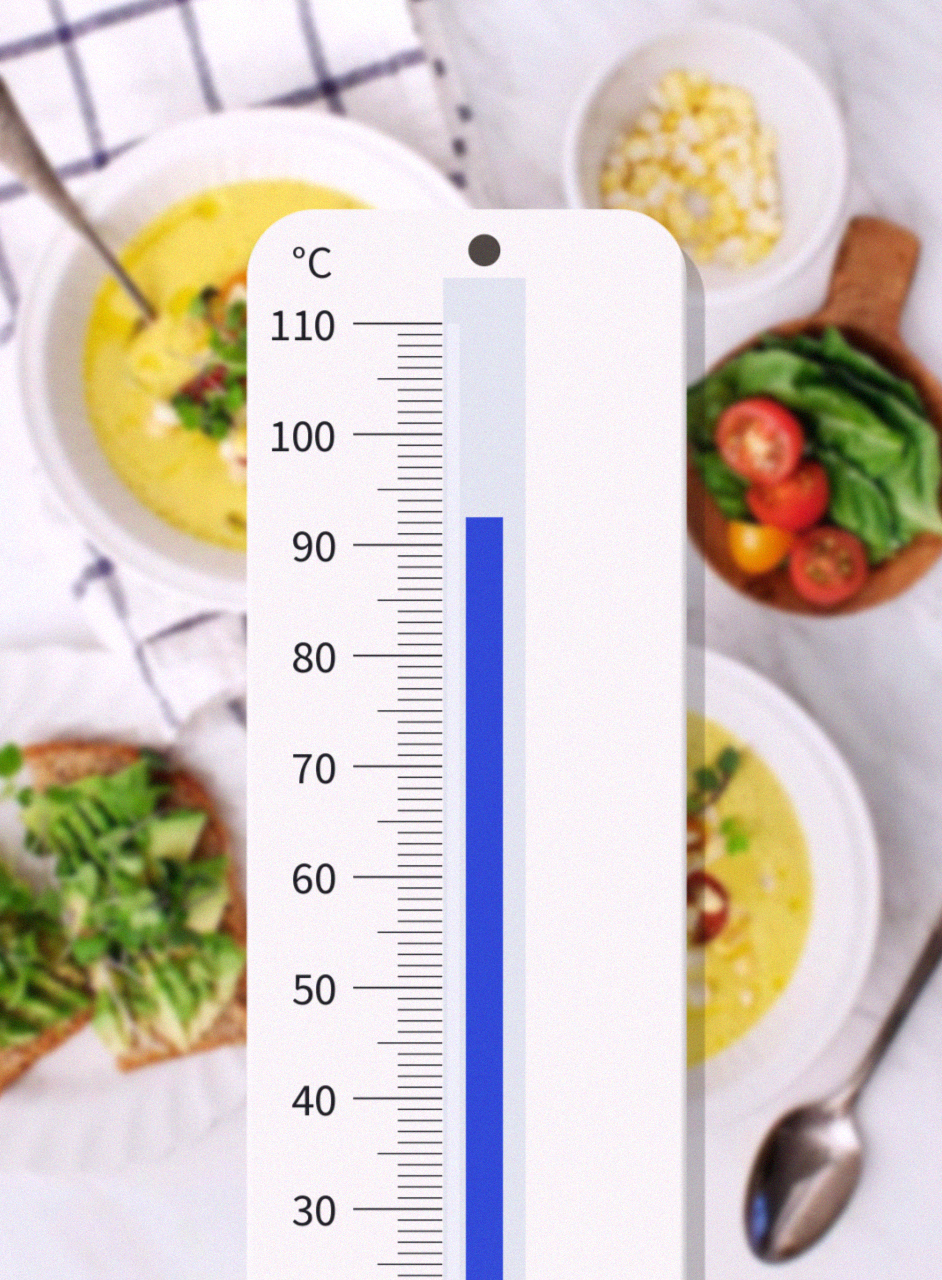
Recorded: 92.5 °C
